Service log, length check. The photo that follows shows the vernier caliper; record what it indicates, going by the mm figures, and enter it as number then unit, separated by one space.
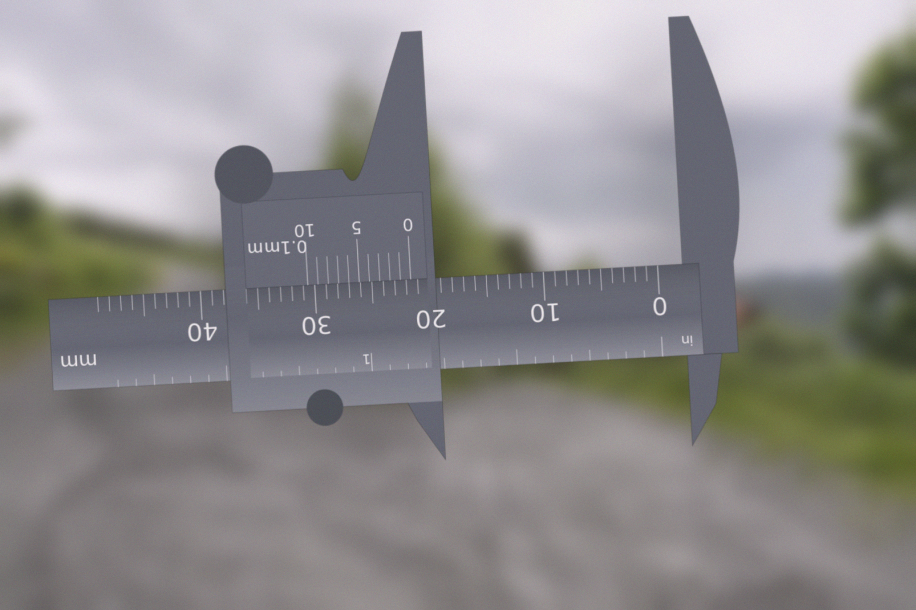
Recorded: 21.6 mm
